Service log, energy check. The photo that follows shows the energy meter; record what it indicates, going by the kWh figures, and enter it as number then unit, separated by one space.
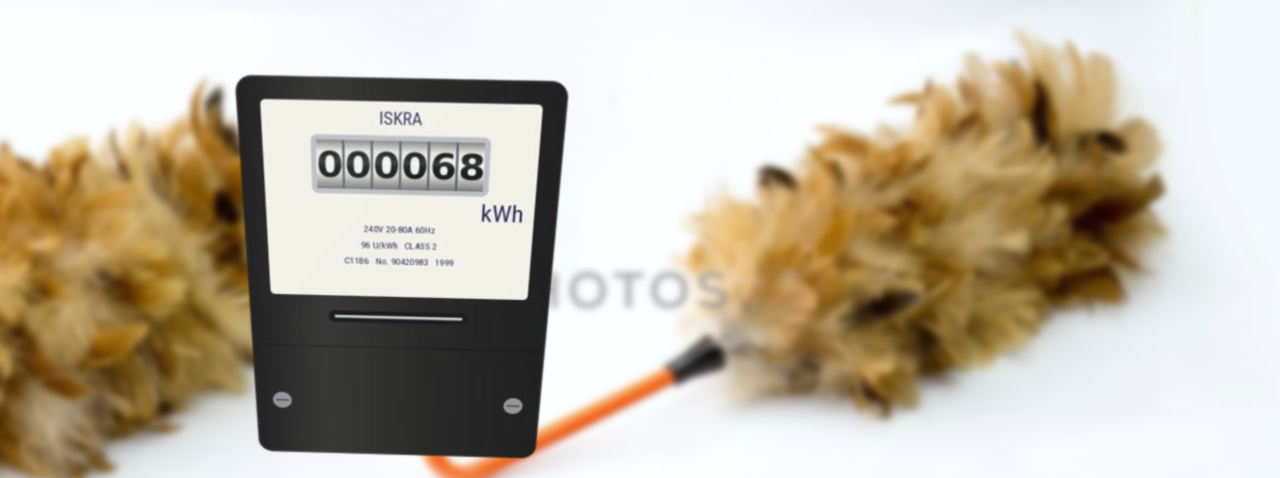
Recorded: 68 kWh
